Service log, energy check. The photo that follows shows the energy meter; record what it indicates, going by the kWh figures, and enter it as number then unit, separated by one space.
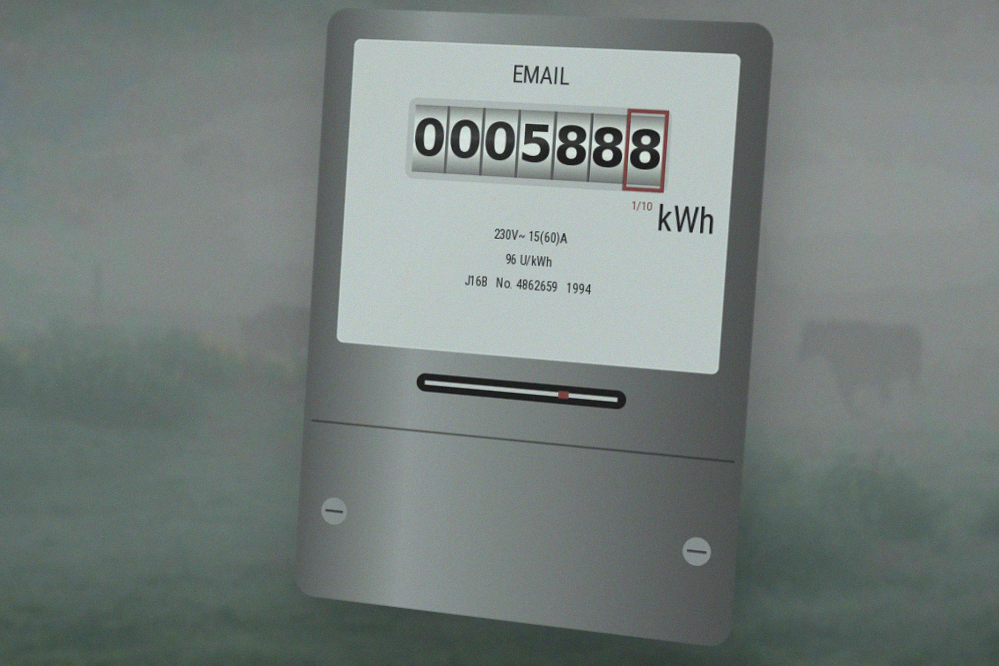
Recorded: 588.8 kWh
